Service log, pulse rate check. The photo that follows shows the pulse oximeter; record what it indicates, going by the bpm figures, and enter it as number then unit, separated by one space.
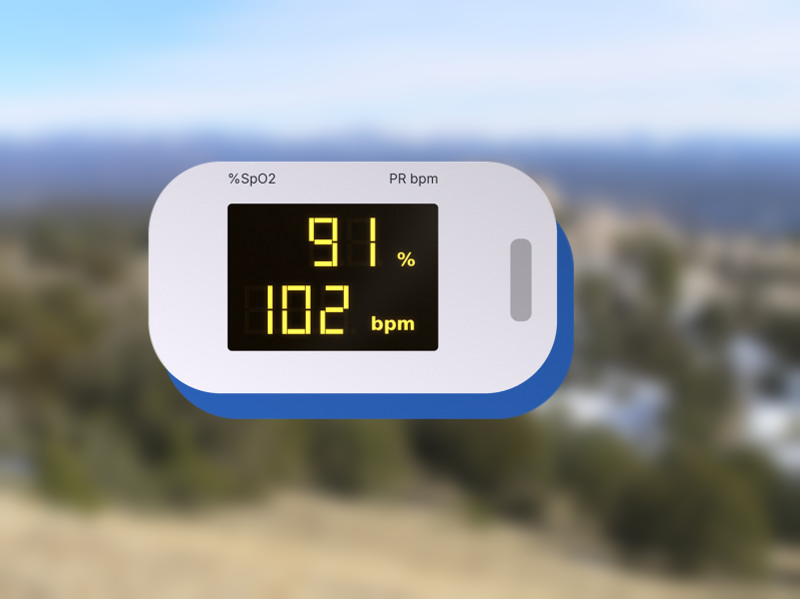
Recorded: 102 bpm
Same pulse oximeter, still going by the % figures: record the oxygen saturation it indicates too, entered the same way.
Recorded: 91 %
